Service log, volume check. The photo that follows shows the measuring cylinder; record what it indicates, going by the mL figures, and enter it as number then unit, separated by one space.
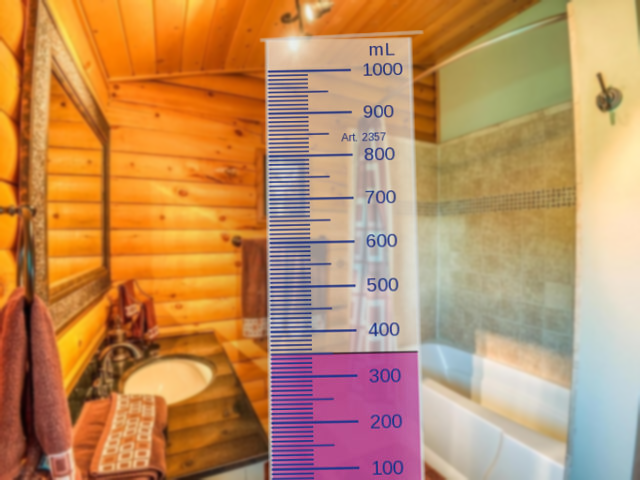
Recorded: 350 mL
